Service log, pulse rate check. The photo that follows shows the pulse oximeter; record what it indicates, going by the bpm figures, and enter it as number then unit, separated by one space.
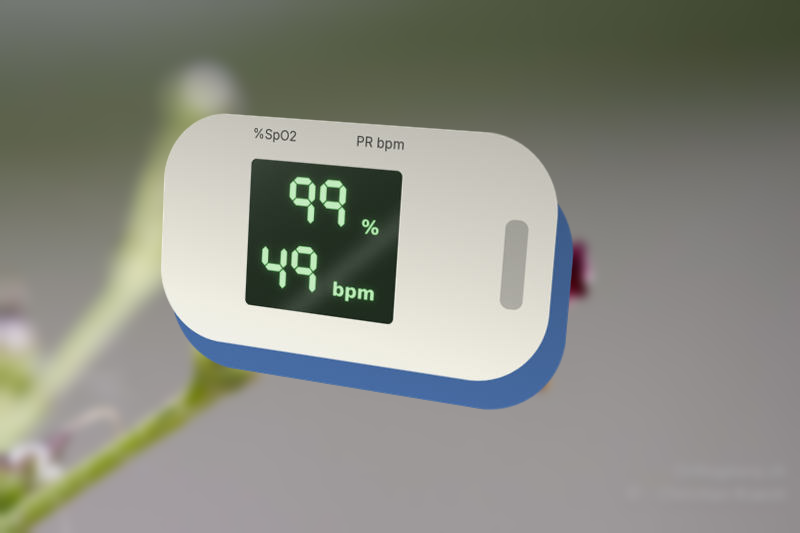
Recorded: 49 bpm
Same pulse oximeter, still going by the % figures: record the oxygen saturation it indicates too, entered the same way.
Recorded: 99 %
